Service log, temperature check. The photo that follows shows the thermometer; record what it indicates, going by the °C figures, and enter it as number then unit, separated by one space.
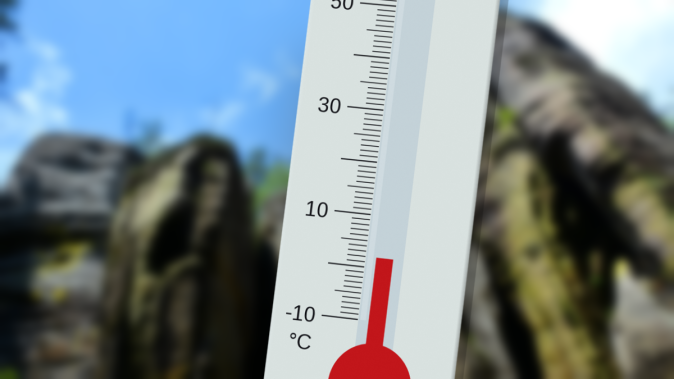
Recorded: 2 °C
